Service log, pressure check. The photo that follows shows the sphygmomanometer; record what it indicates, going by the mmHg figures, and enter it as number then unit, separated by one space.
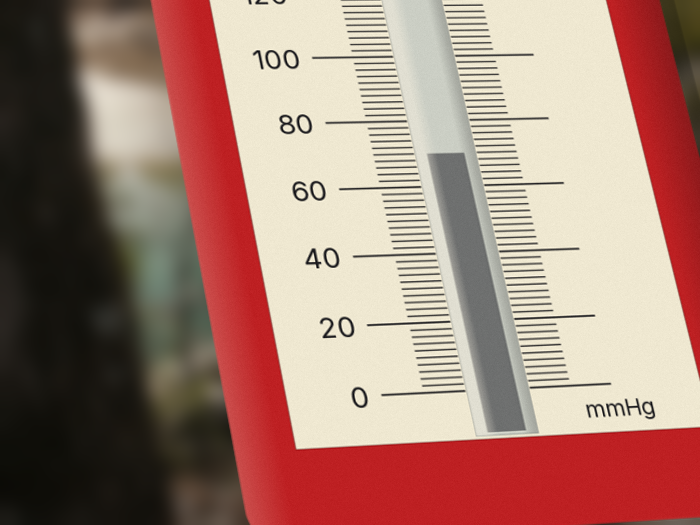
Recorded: 70 mmHg
